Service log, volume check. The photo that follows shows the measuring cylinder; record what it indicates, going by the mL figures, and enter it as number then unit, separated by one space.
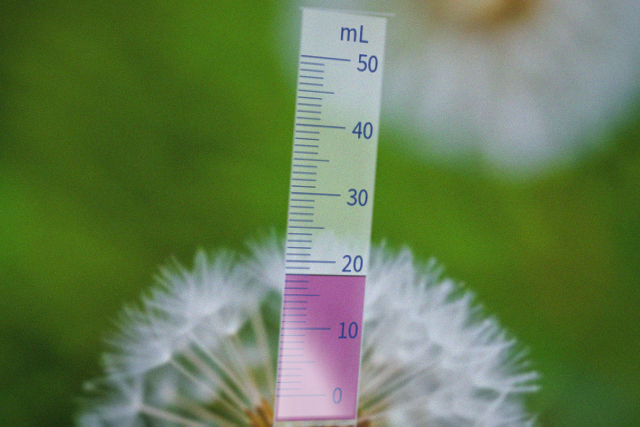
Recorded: 18 mL
